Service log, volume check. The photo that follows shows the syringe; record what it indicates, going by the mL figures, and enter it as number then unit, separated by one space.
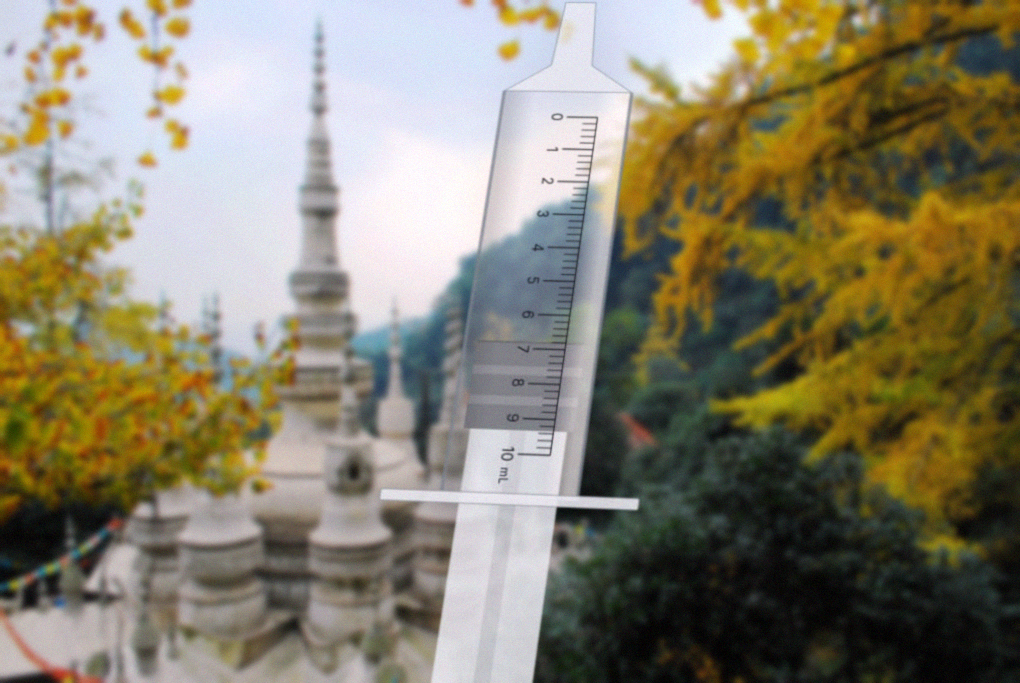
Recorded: 6.8 mL
